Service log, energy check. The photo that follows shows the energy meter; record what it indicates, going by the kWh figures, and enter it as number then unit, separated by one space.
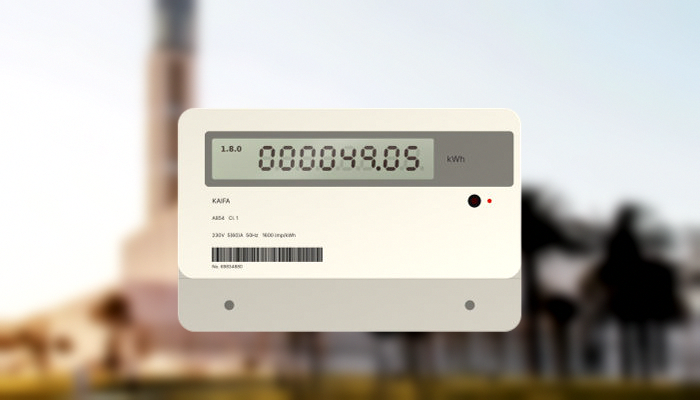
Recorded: 49.05 kWh
